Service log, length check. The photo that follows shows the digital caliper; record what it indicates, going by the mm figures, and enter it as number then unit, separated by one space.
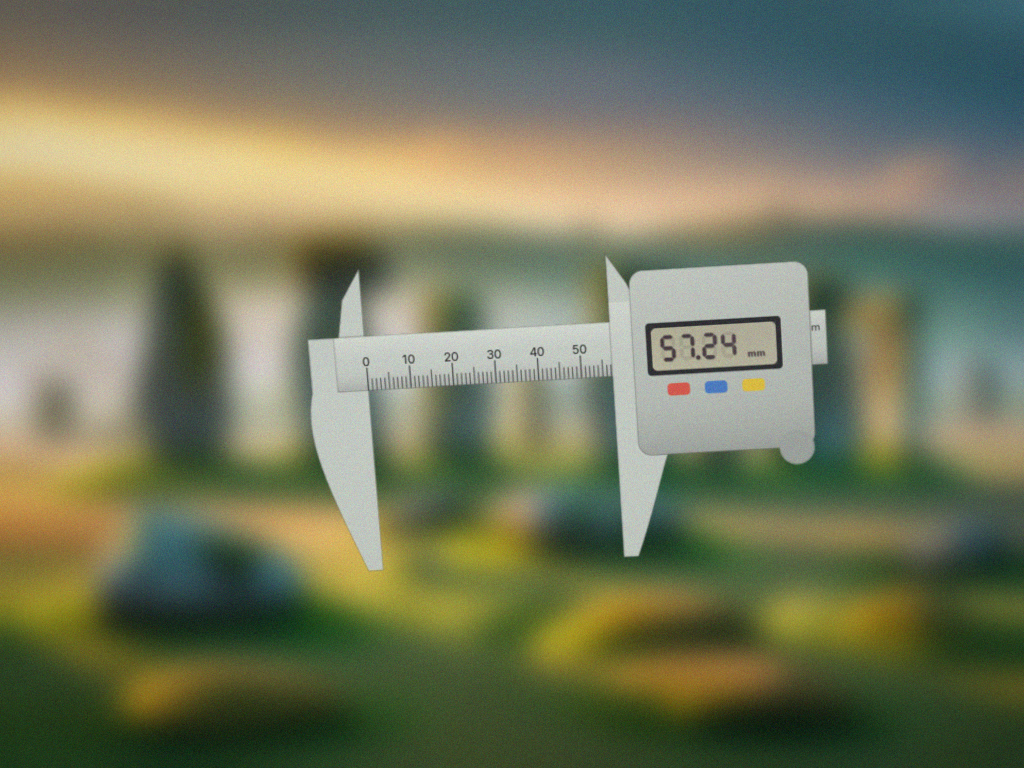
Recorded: 57.24 mm
